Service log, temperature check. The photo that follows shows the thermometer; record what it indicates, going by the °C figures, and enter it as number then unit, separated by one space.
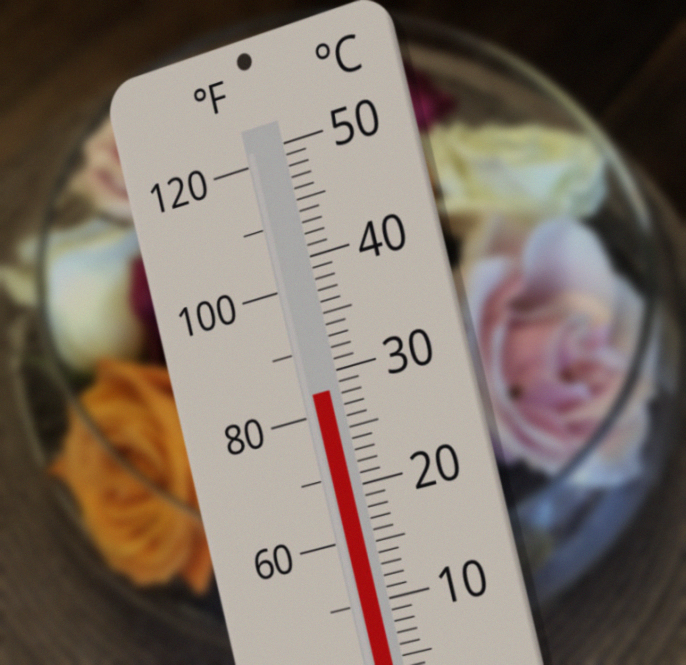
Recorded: 28.5 °C
